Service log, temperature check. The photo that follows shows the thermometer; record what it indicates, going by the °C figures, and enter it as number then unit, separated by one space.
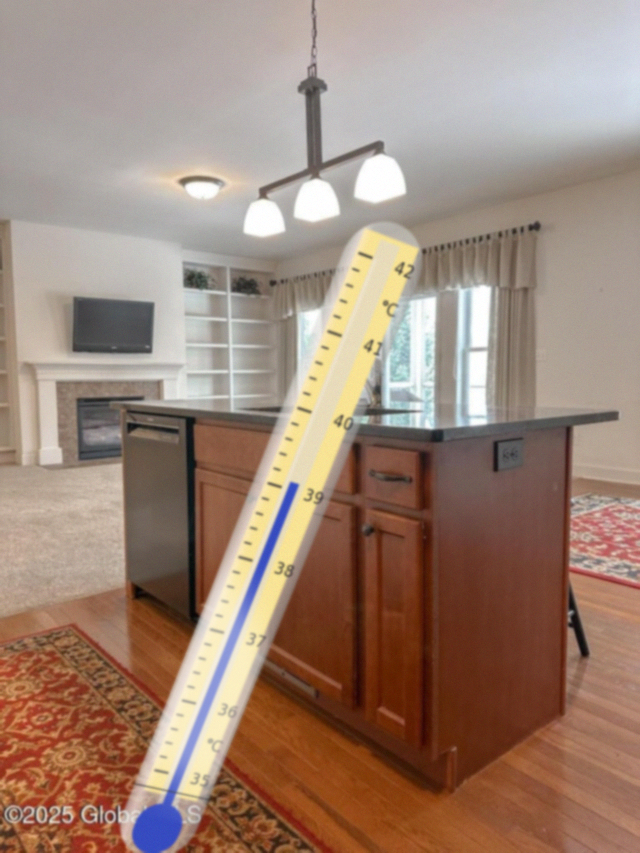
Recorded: 39.1 °C
